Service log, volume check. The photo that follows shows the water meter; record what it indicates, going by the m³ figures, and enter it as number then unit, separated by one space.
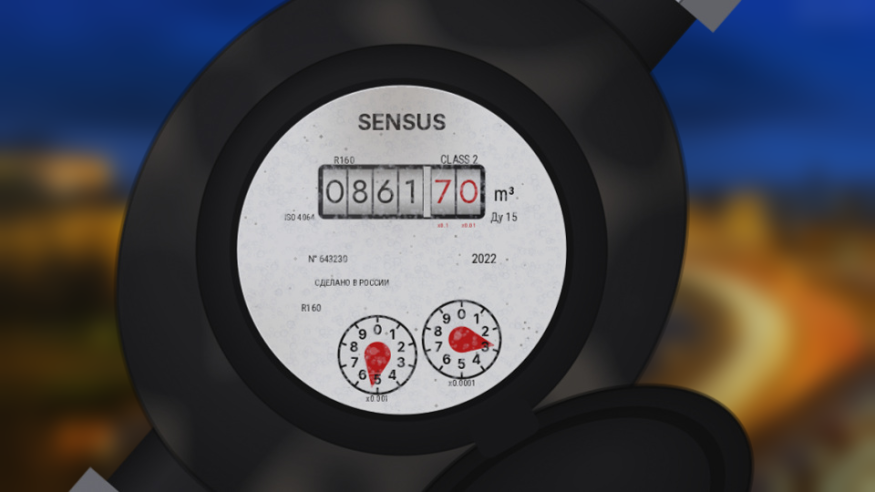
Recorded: 861.7052 m³
